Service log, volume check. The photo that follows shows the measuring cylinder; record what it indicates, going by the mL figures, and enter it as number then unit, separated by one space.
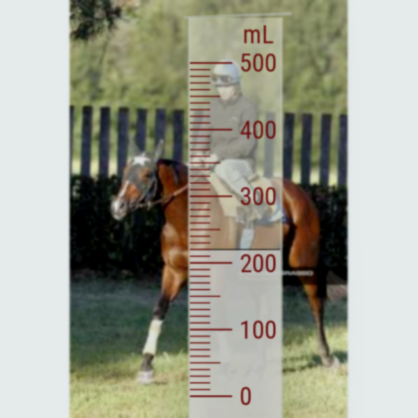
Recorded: 220 mL
